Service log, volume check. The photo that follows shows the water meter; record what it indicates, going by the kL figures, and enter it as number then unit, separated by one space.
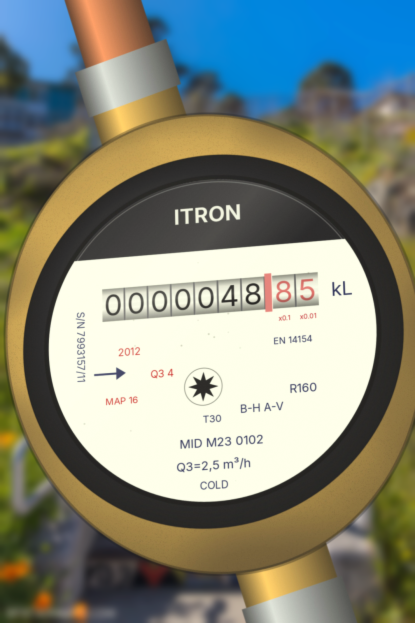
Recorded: 48.85 kL
